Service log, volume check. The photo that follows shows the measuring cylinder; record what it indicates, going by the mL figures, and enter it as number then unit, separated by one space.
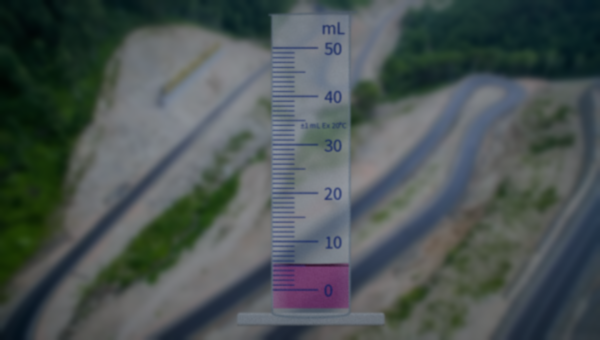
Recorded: 5 mL
